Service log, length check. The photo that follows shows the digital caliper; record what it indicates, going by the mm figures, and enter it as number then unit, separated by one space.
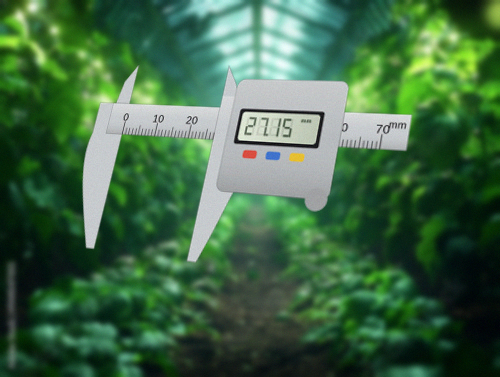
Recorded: 27.15 mm
